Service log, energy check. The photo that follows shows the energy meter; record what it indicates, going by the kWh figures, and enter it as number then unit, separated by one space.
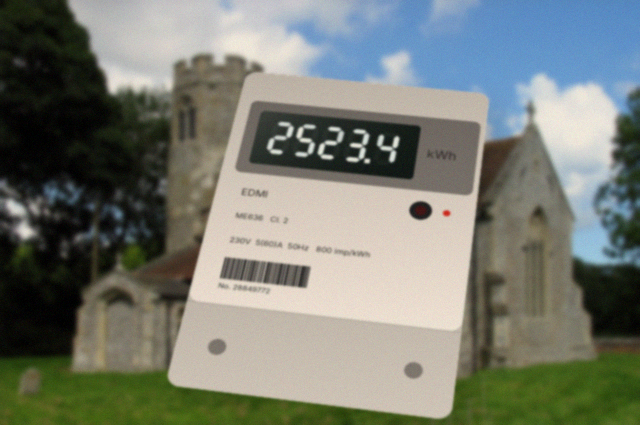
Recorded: 2523.4 kWh
